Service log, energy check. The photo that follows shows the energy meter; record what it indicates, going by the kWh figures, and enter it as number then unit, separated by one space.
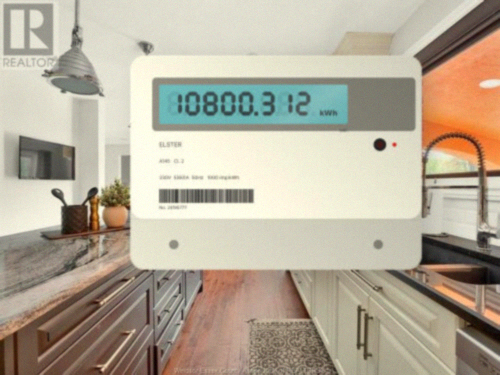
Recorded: 10800.312 kWh
